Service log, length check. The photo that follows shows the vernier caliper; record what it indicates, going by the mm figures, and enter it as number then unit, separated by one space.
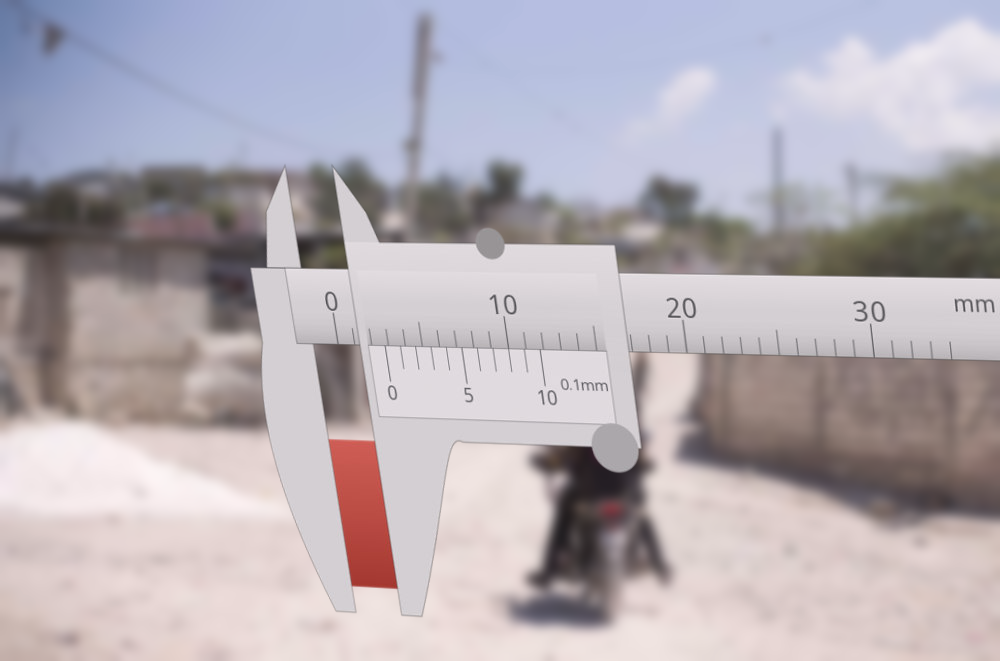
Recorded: 2.8 mm
